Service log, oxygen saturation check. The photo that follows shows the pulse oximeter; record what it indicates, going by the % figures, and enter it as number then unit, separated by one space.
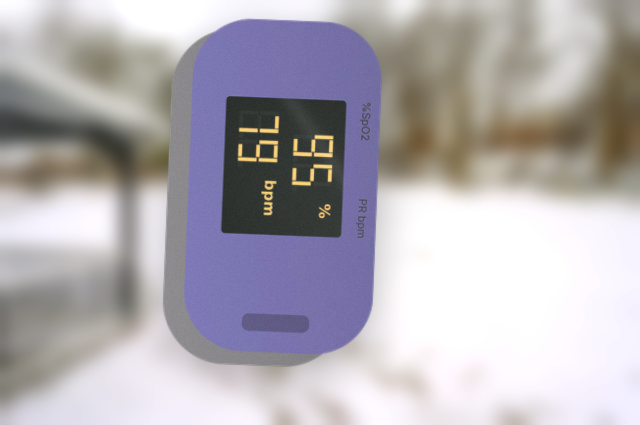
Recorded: 95 %
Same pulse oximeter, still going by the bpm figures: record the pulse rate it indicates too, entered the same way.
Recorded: 79 bpm
